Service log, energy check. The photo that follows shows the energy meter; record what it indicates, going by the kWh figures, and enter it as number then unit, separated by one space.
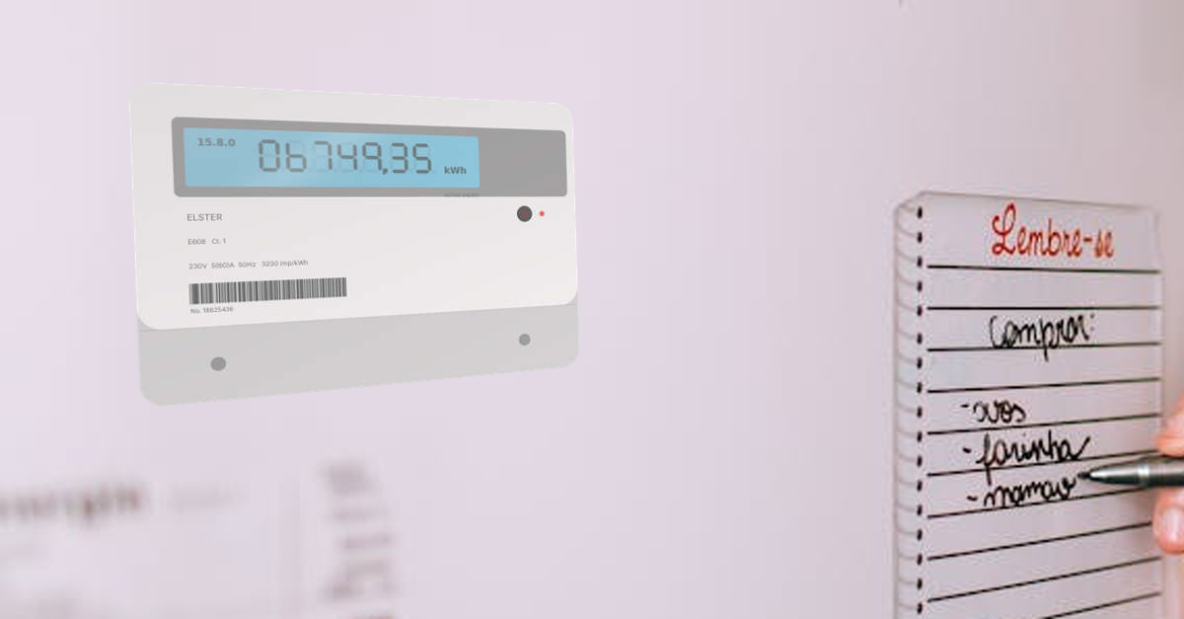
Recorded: 6749.35 kWh
